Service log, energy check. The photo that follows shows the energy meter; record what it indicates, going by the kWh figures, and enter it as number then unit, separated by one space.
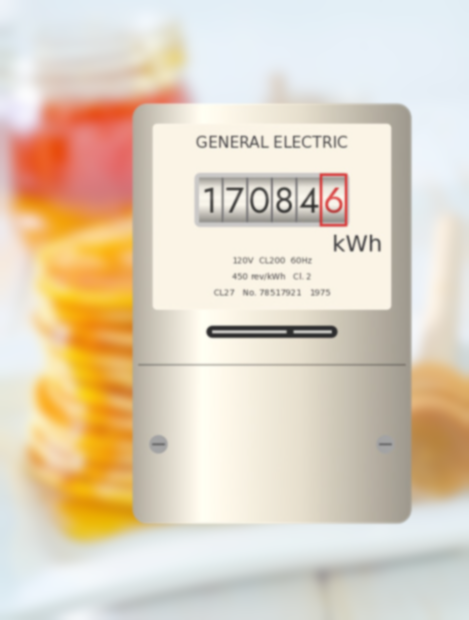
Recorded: 17084.6 kWh
